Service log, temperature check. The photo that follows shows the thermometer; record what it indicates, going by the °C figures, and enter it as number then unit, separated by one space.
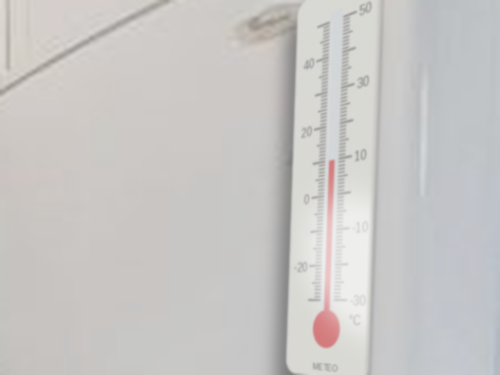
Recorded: 10 °C
